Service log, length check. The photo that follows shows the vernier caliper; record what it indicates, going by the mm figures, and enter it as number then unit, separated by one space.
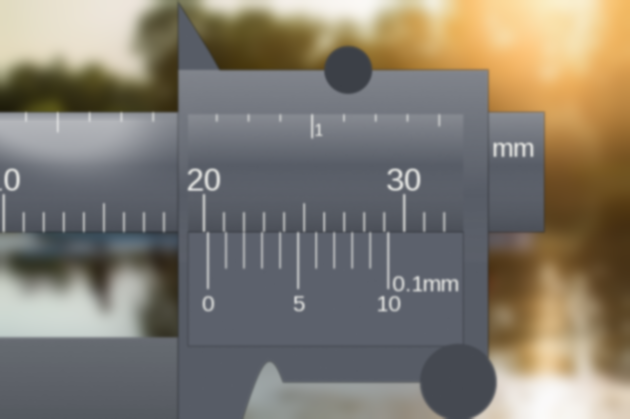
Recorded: 20.2 mm
